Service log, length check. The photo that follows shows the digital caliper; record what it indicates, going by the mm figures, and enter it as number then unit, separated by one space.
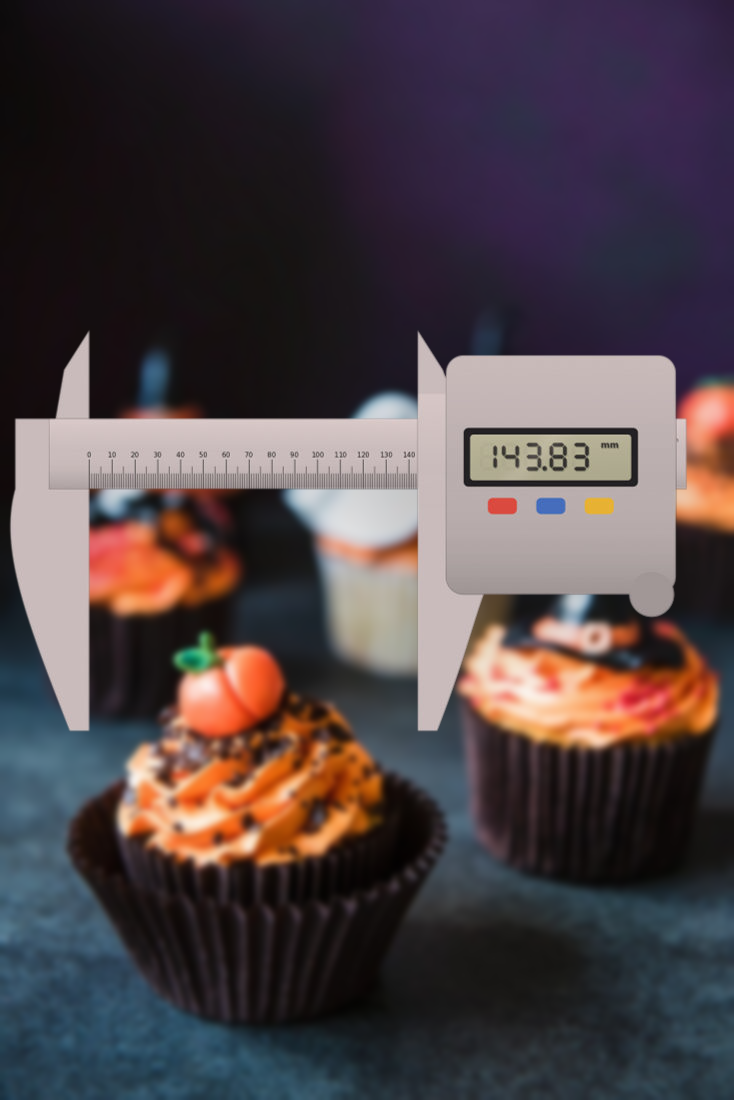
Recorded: 143.83 mm
